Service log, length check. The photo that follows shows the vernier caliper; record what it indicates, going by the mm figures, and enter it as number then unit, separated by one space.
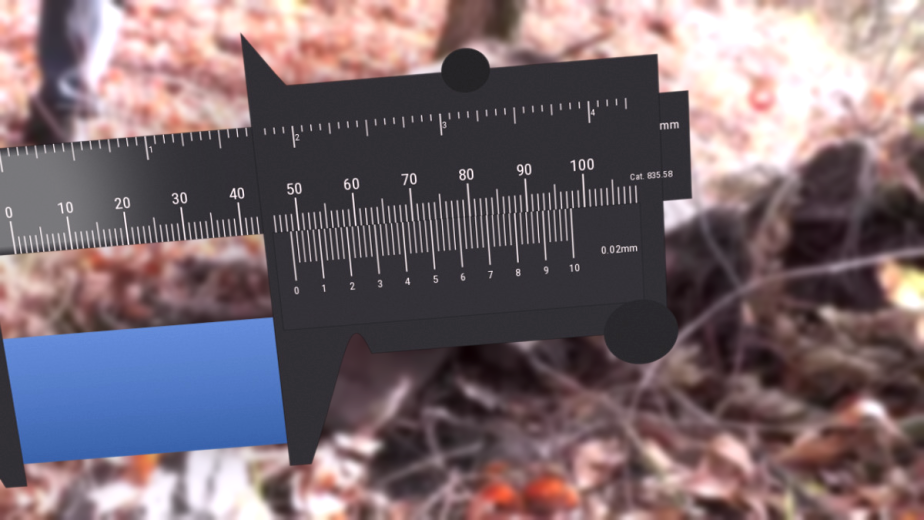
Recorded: 48.6 mm
